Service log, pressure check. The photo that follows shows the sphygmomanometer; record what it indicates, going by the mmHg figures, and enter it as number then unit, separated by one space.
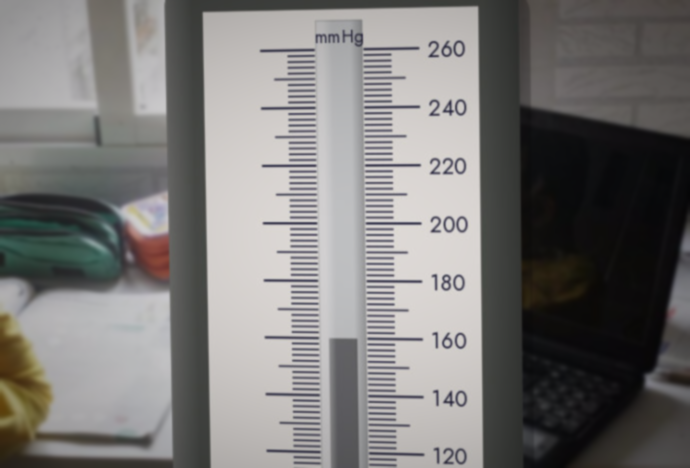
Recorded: 160 mmHg
